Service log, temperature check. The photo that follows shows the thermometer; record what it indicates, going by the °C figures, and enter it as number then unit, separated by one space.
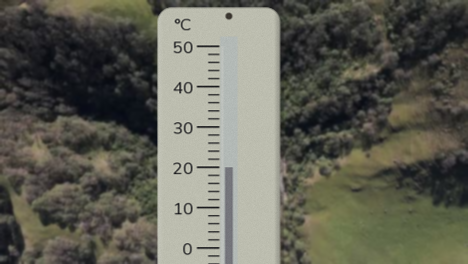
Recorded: 20 °C
